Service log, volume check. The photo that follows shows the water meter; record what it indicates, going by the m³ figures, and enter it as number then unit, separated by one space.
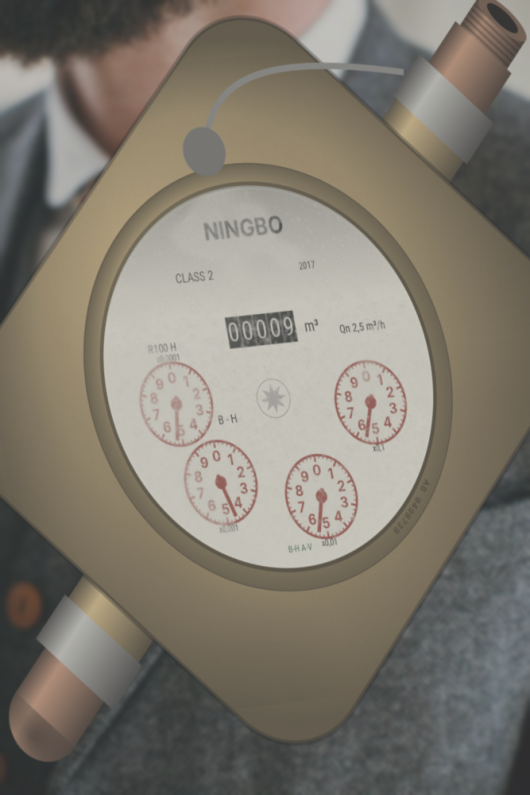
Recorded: 9.5545 m³
